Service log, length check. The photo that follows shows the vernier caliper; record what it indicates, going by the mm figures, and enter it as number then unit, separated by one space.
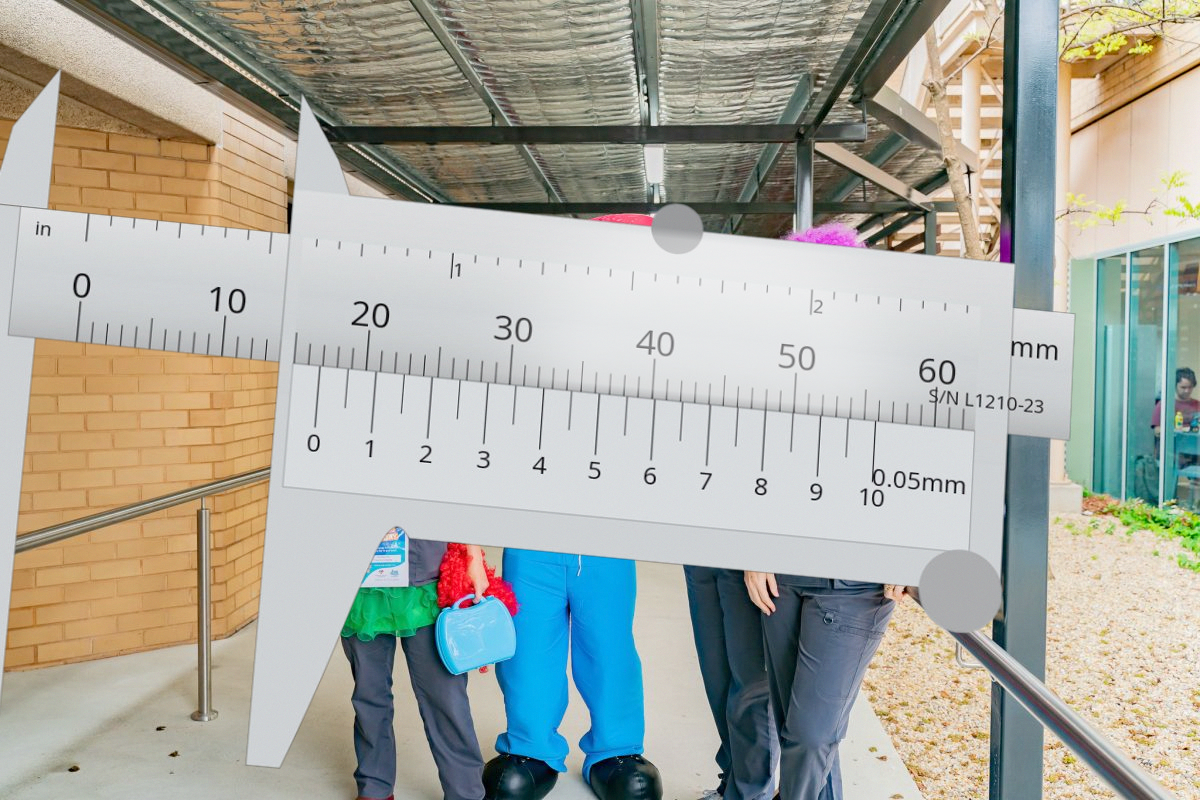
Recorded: 16.8 mm
